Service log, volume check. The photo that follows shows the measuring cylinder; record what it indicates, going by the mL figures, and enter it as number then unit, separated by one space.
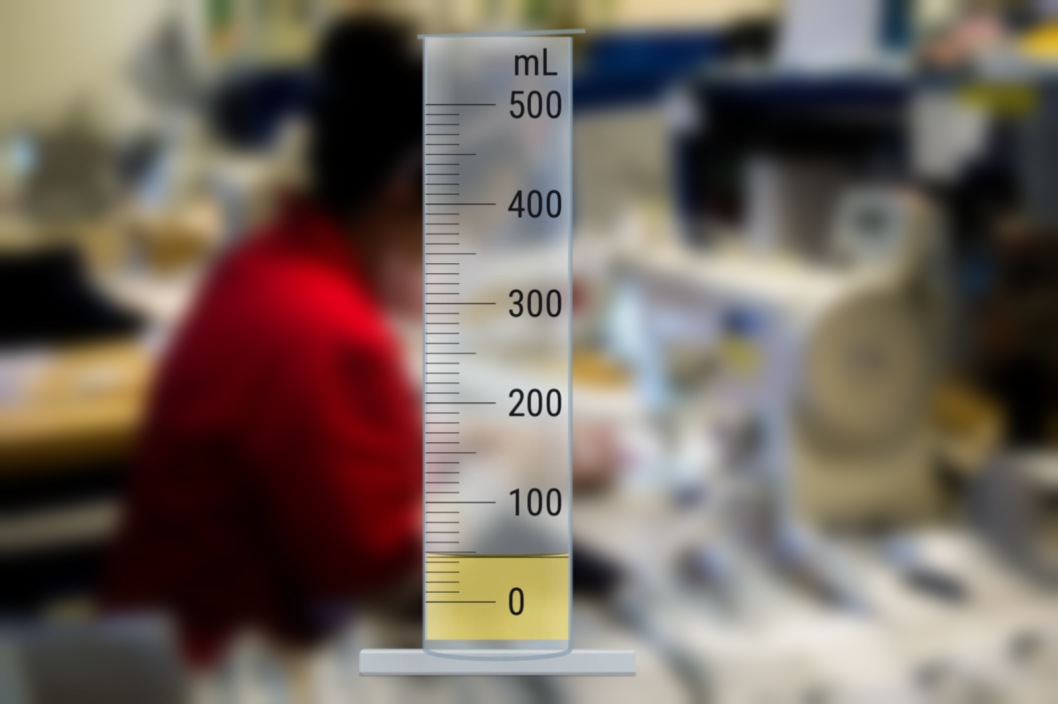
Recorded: 45 mL
